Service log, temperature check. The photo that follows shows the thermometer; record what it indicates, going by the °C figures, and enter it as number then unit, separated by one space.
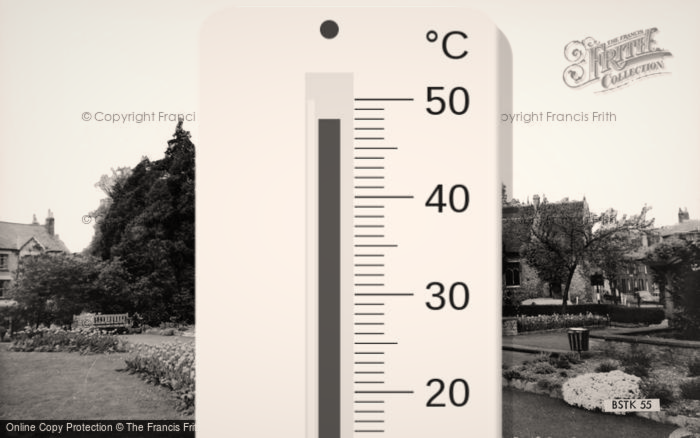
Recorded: 48 °C
